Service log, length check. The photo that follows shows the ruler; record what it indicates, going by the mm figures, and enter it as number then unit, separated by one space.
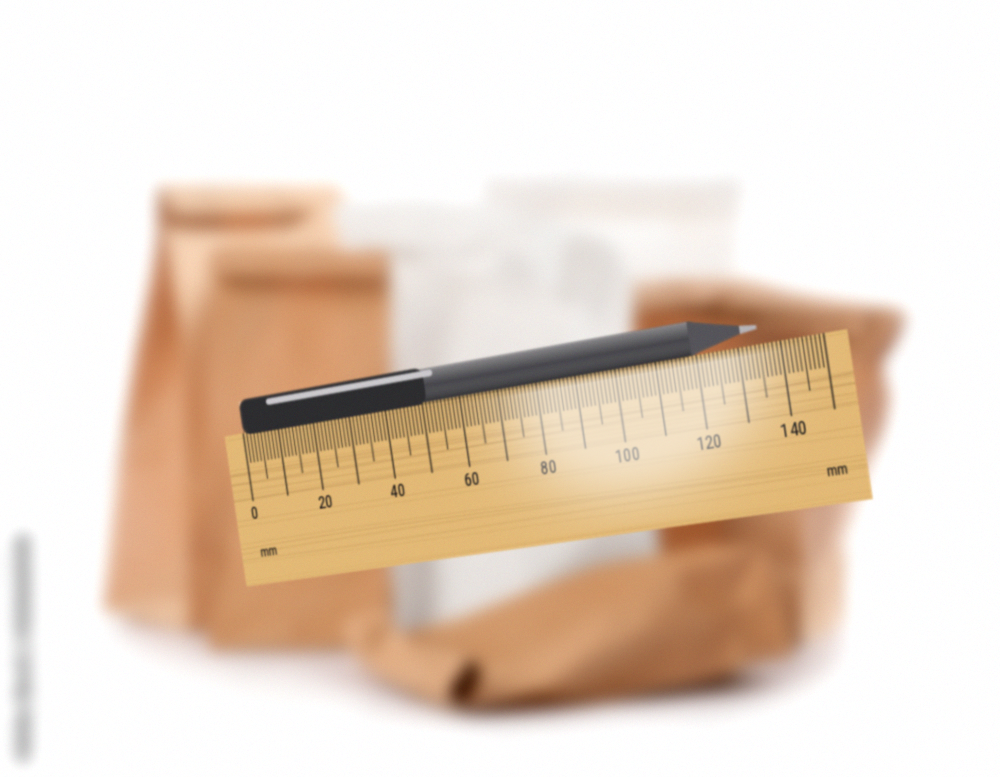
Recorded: 135 mm
